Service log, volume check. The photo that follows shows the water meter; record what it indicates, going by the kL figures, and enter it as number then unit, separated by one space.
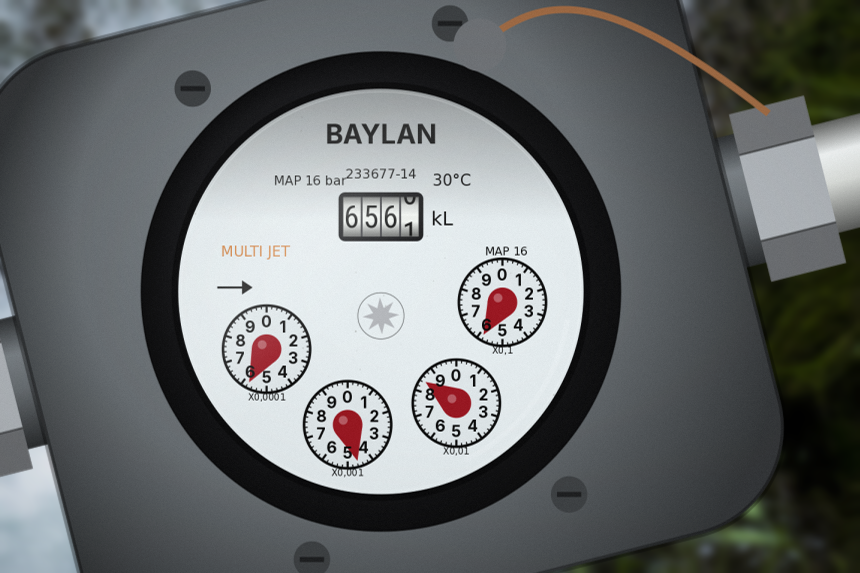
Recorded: 6560.5845 kL
